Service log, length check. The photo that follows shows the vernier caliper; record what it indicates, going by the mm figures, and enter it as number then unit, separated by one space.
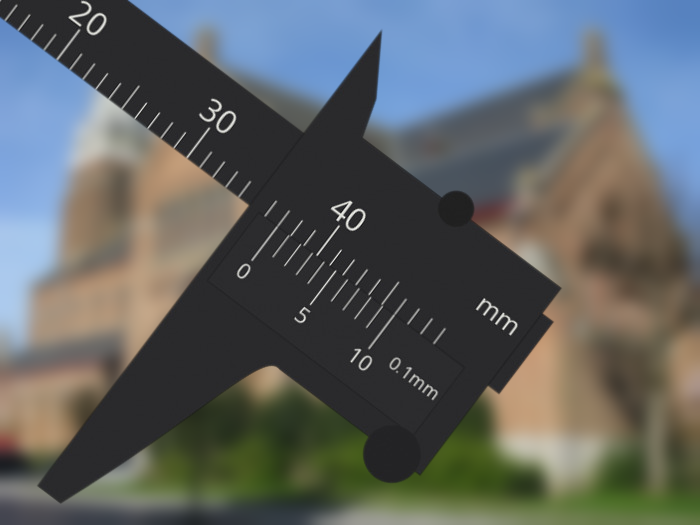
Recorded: 37.0 mm
